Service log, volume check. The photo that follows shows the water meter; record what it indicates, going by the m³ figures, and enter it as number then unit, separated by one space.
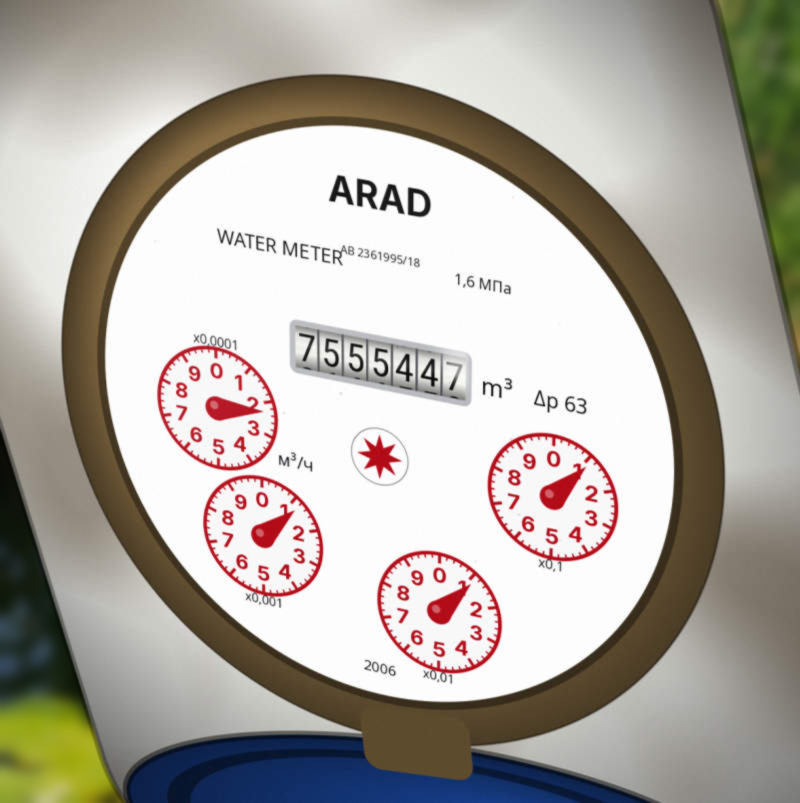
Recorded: 7555447.1112 m³
